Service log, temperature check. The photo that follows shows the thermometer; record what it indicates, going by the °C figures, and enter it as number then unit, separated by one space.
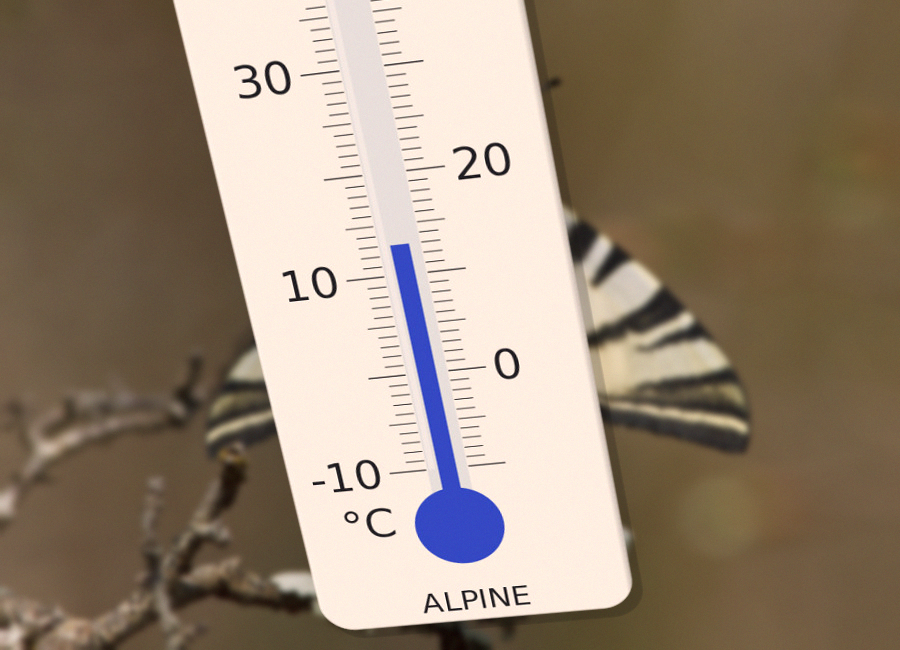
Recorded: 13 °C
